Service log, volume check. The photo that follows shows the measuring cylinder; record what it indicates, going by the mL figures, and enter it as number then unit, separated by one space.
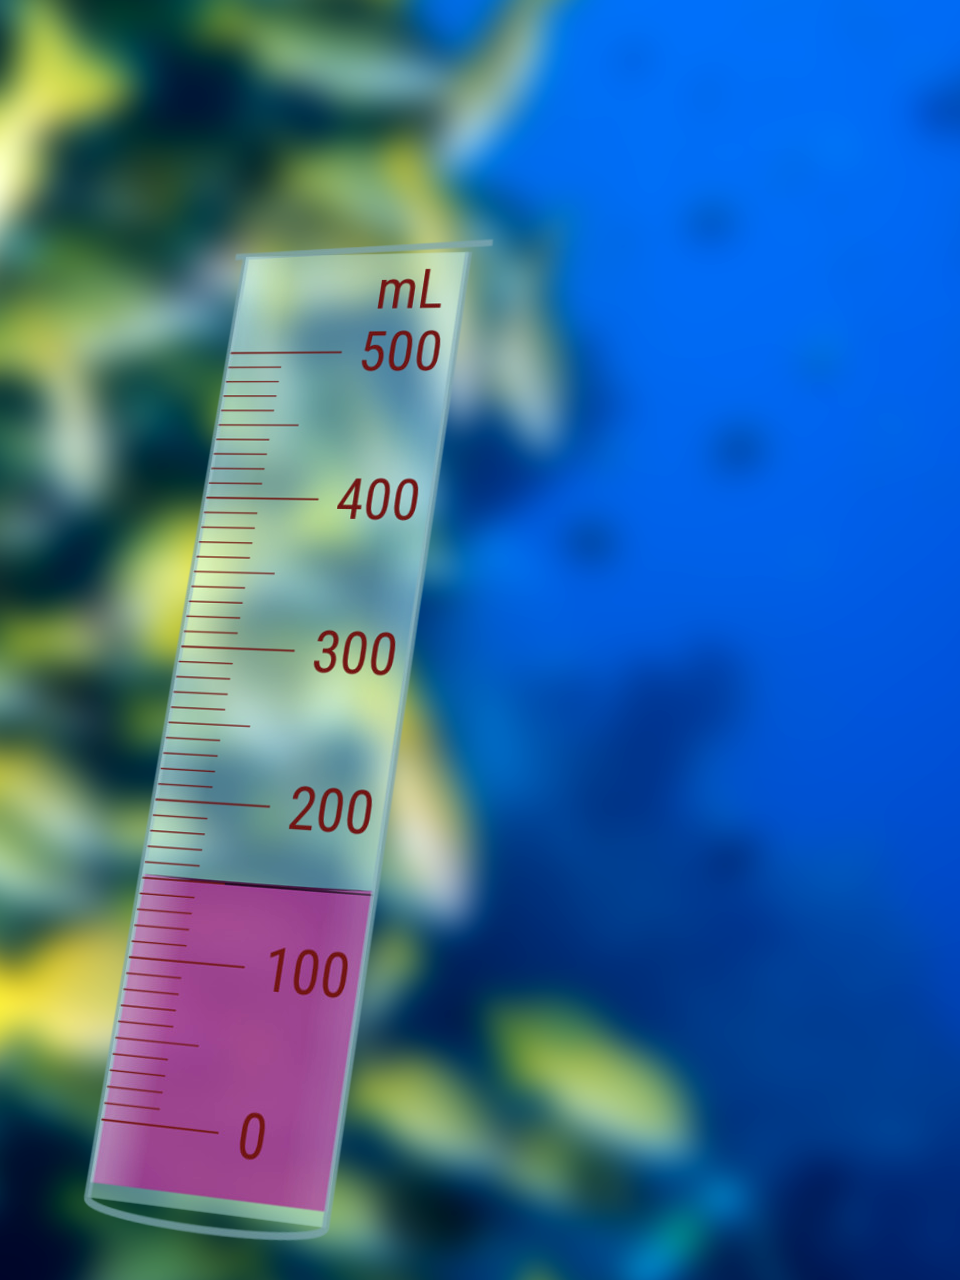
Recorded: 150 mL
